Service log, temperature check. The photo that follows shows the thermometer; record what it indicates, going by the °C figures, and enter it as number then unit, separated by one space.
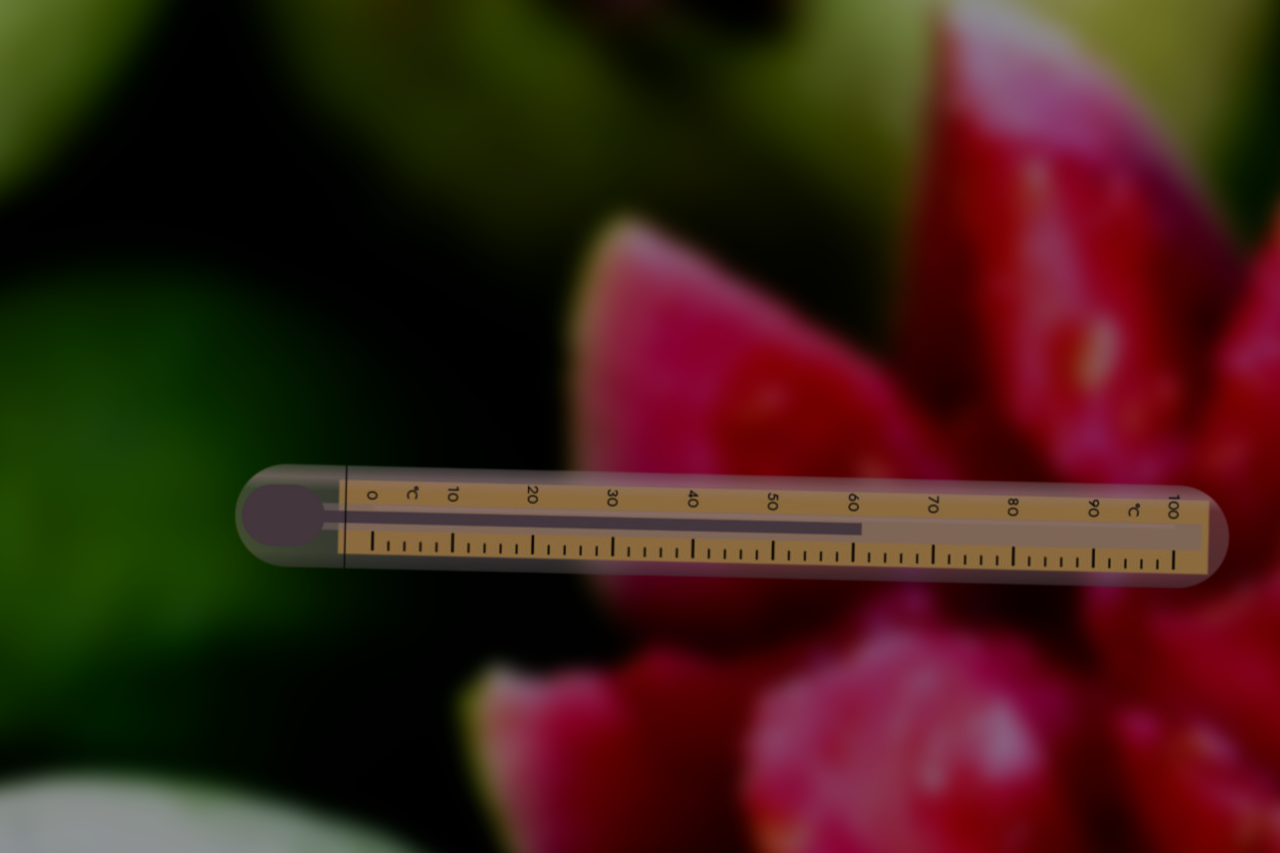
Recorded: 61 °C
